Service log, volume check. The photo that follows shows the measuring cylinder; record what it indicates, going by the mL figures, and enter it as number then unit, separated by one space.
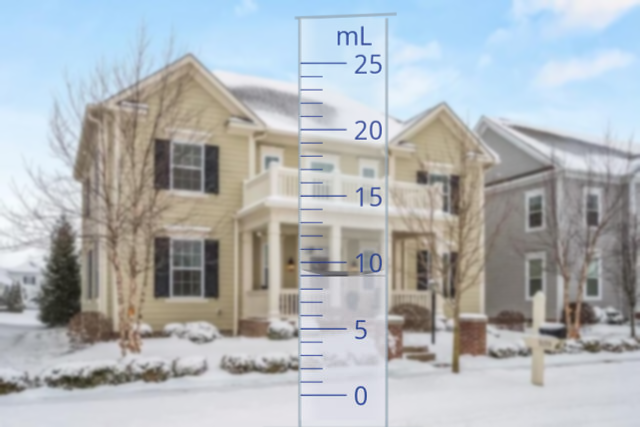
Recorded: 9 mL
